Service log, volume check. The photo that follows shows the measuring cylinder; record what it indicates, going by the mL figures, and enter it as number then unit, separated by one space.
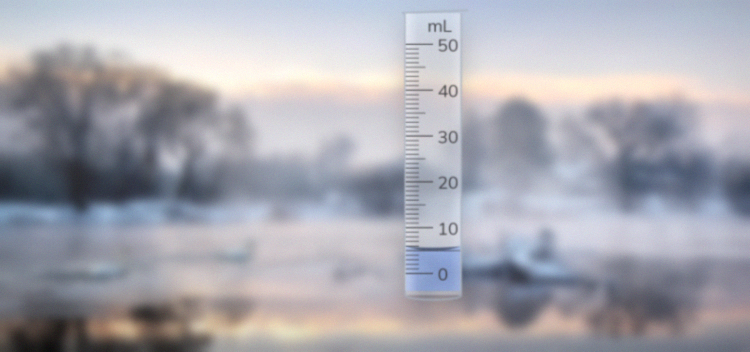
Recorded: 5 mL
